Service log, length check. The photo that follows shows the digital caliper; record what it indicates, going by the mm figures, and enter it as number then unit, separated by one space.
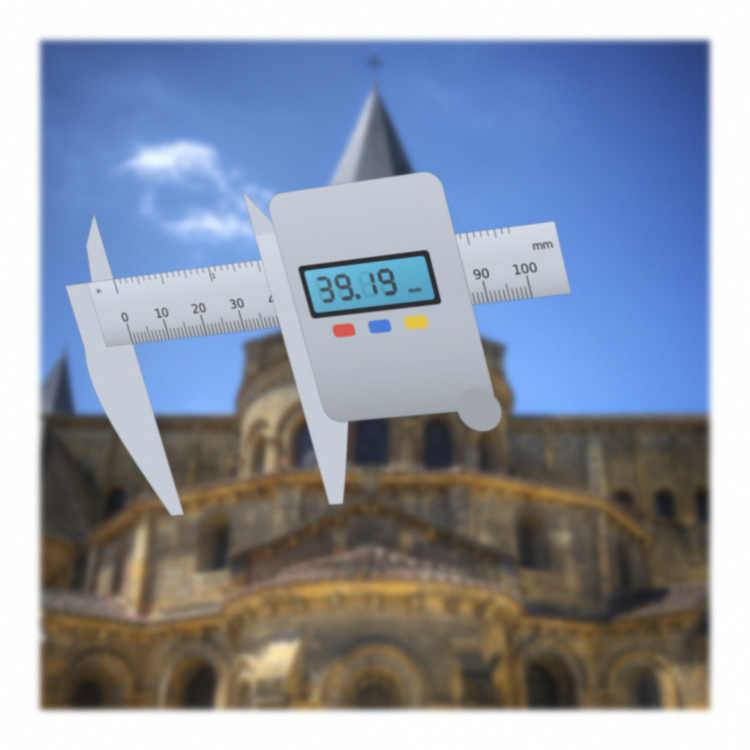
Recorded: 39.19 mm
